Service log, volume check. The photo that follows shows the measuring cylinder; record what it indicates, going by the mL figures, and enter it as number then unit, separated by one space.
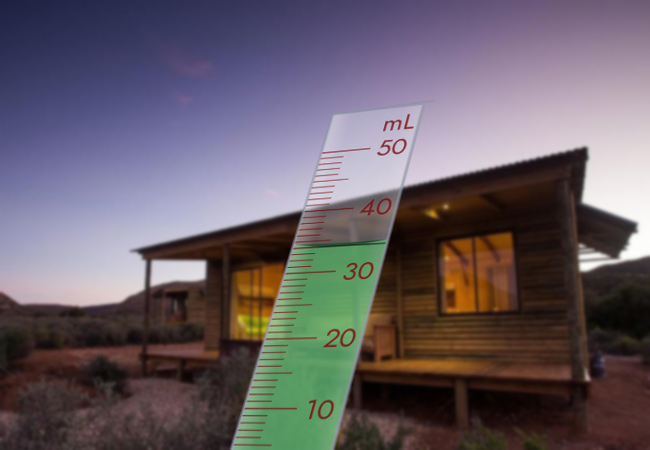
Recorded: 34 mL
